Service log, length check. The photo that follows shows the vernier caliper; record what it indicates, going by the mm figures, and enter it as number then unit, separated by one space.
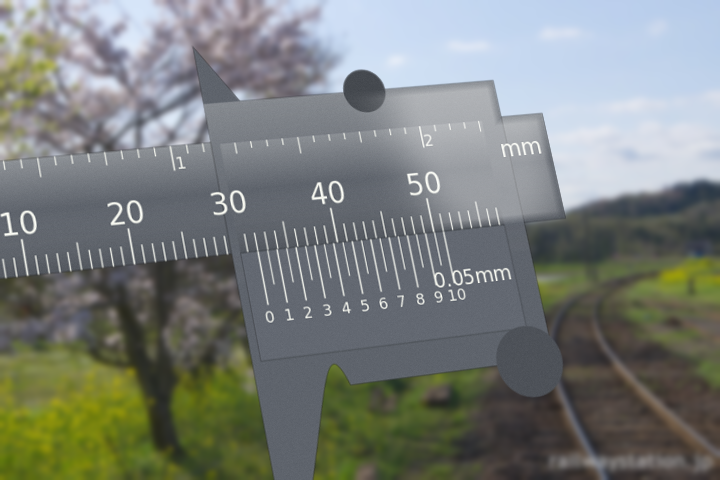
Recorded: 32.0 mm
